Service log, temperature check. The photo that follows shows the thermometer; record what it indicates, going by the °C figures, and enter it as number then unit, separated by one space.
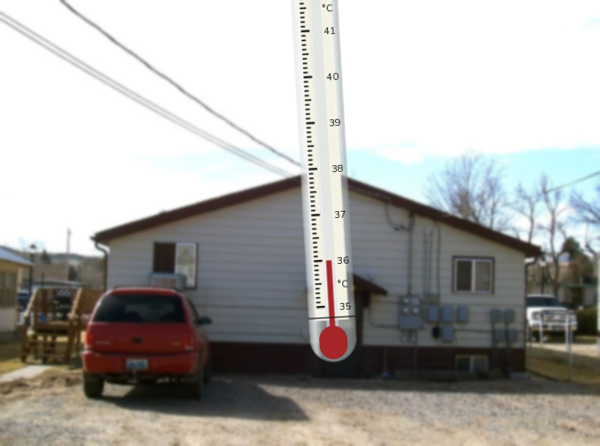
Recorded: 36 °C
